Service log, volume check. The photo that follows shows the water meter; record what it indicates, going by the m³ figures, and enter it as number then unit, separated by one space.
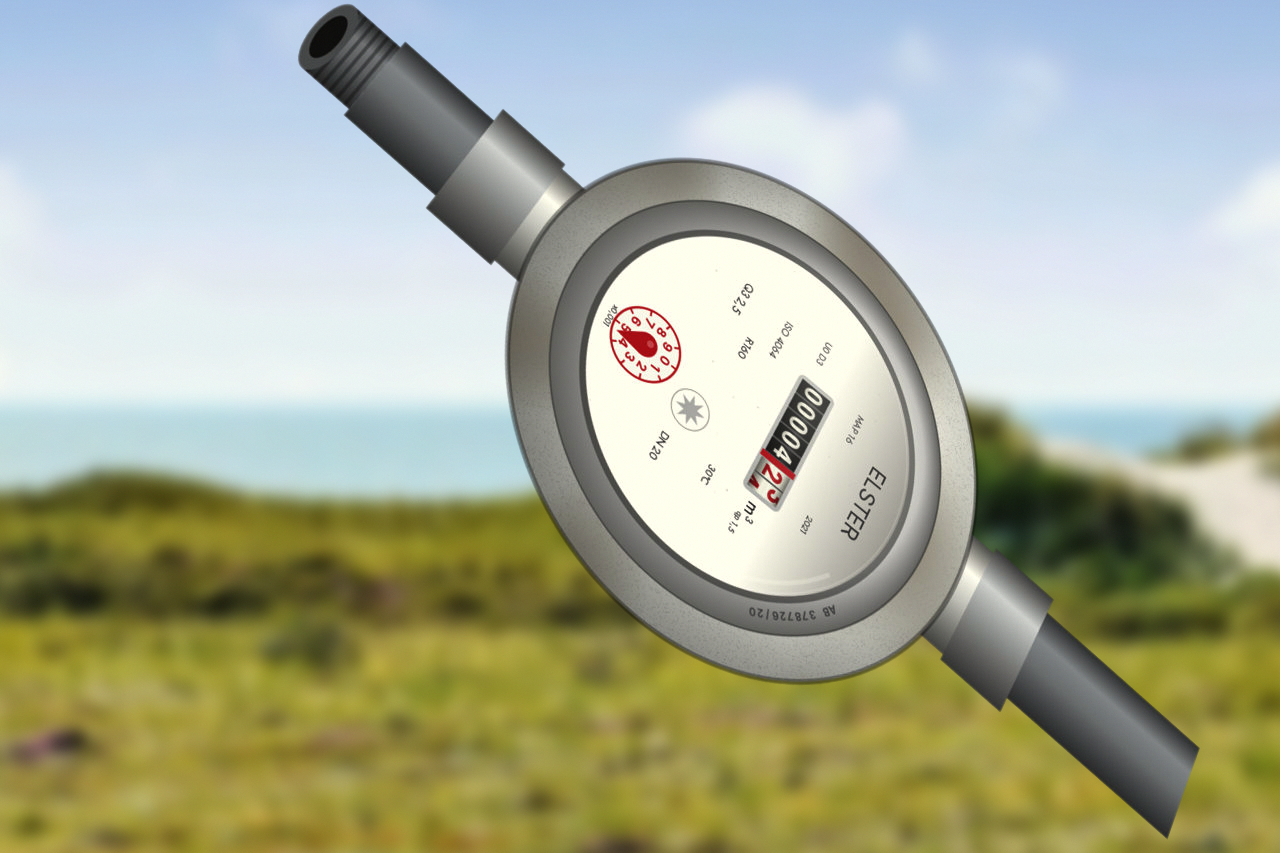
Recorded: 4.234 m³
